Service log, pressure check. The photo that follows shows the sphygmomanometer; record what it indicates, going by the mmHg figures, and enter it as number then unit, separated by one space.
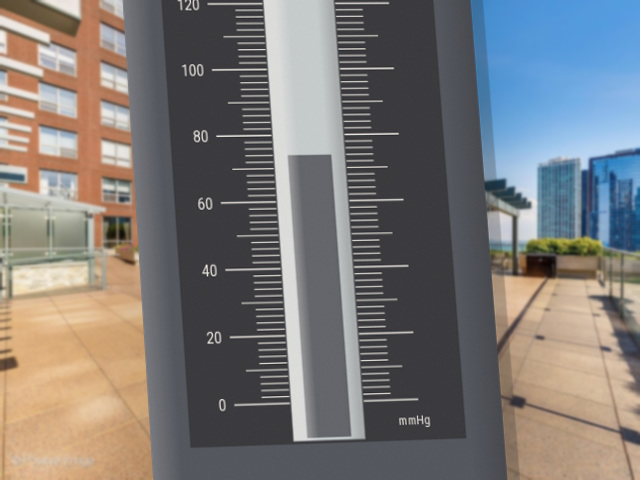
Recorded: 74 mmHg
